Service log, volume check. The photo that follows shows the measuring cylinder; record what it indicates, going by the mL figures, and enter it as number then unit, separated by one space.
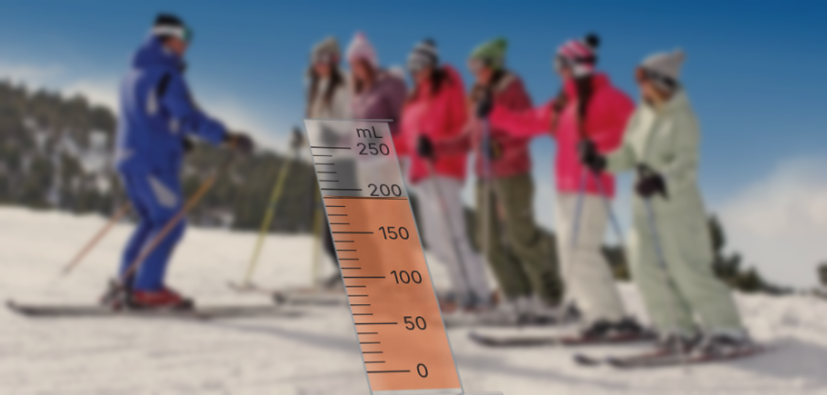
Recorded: 190 mL
